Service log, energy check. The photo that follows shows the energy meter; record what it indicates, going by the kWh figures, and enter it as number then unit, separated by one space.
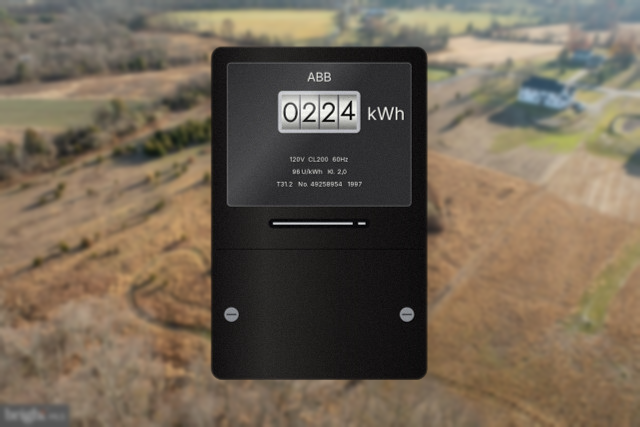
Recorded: 224 kWh
